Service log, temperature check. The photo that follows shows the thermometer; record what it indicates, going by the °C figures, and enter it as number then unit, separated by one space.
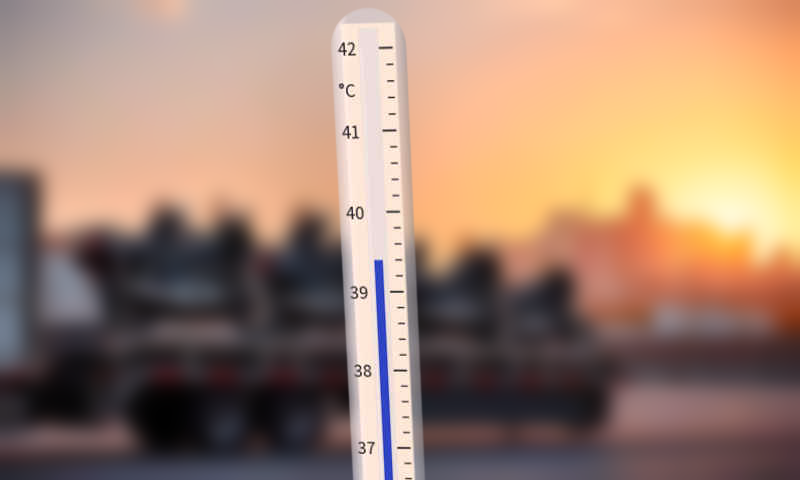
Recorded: 39.4 °C
